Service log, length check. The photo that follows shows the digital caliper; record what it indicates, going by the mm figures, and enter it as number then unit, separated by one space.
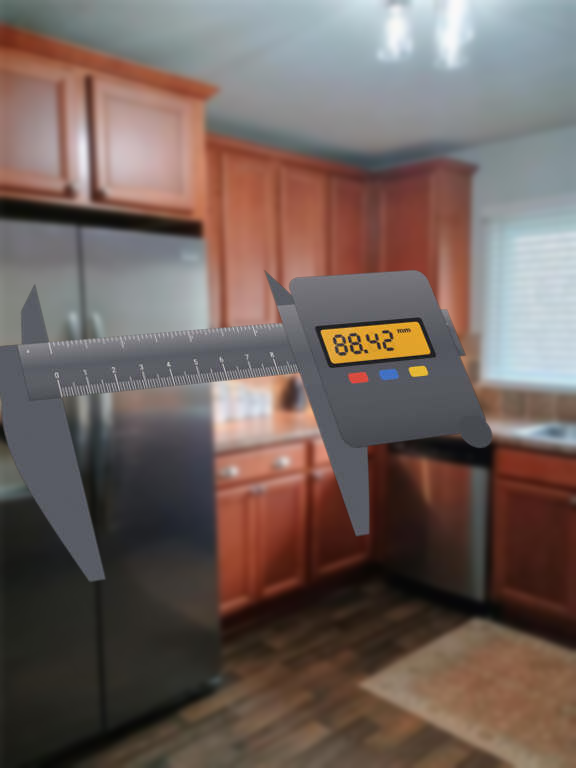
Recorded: 88.42 mm
